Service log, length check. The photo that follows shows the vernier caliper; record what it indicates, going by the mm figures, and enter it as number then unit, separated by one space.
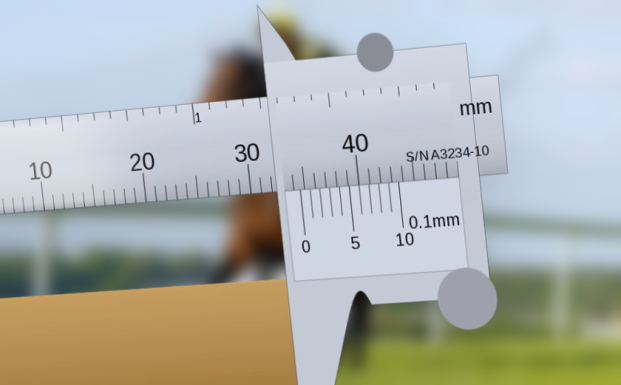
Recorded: 34.6 mm
